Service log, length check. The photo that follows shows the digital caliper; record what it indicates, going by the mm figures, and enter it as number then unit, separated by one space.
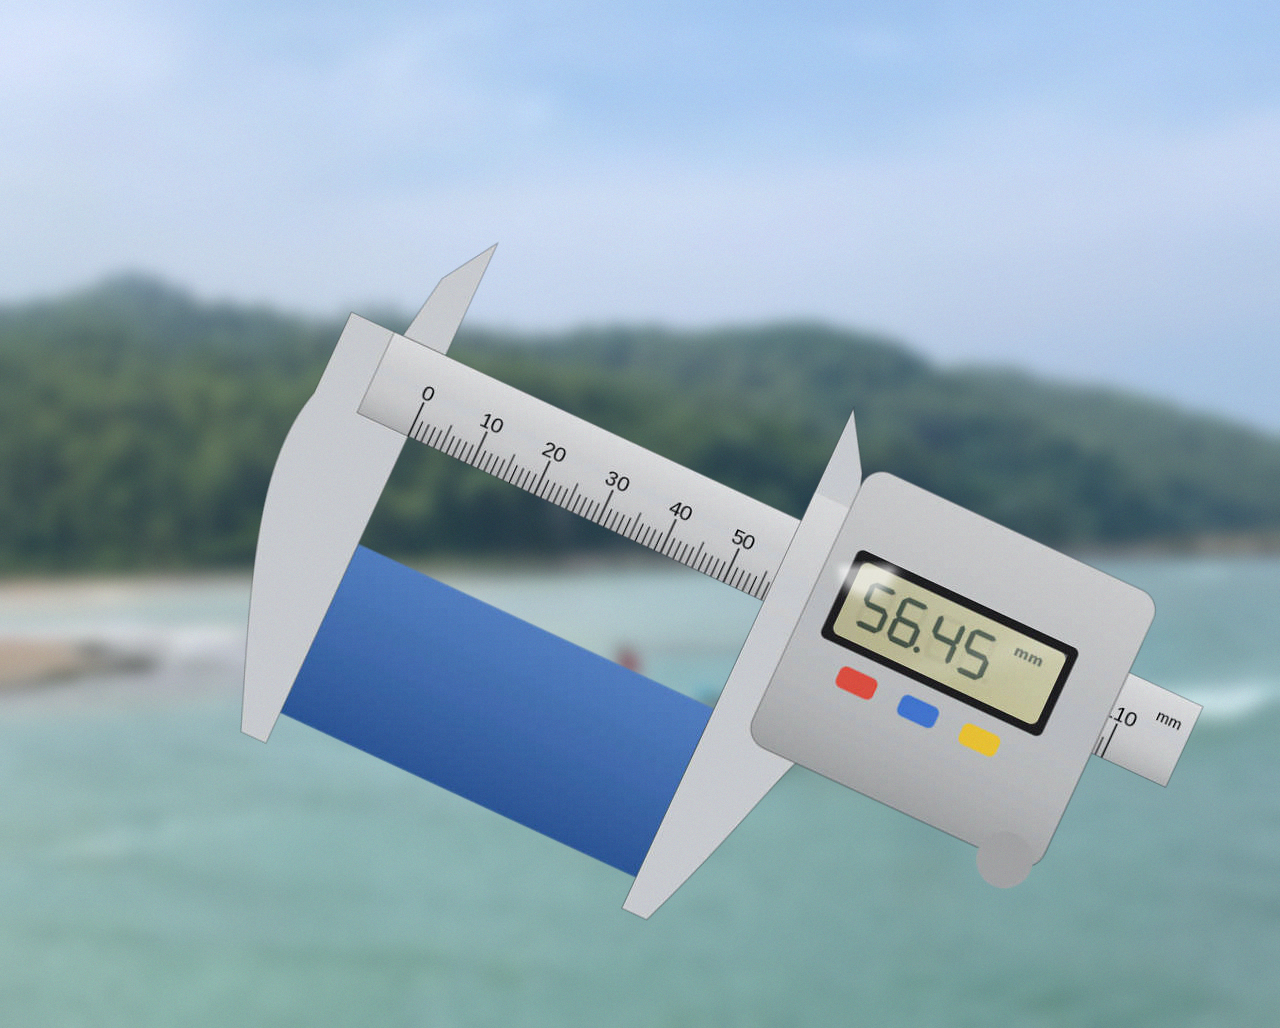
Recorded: 56.45 mm
